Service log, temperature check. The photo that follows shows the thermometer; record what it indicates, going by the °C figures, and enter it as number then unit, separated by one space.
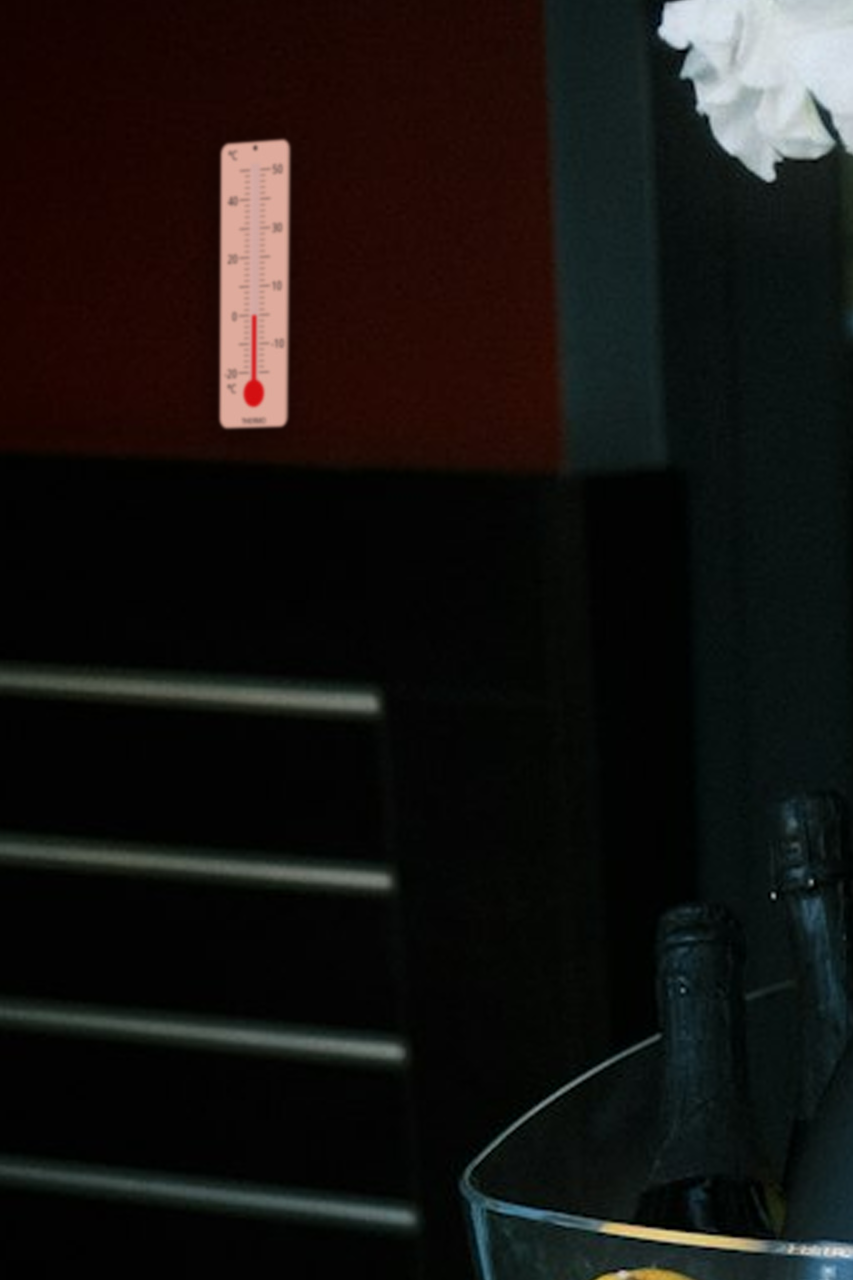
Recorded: 0 °C
